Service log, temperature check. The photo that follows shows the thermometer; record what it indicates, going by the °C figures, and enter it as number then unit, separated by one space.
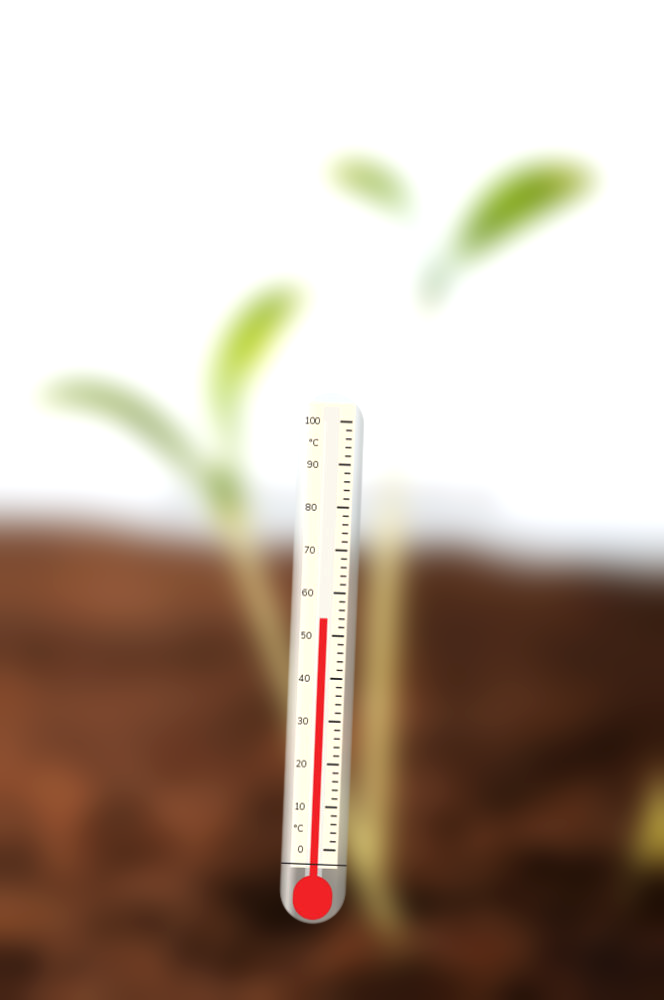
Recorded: 54 °C
